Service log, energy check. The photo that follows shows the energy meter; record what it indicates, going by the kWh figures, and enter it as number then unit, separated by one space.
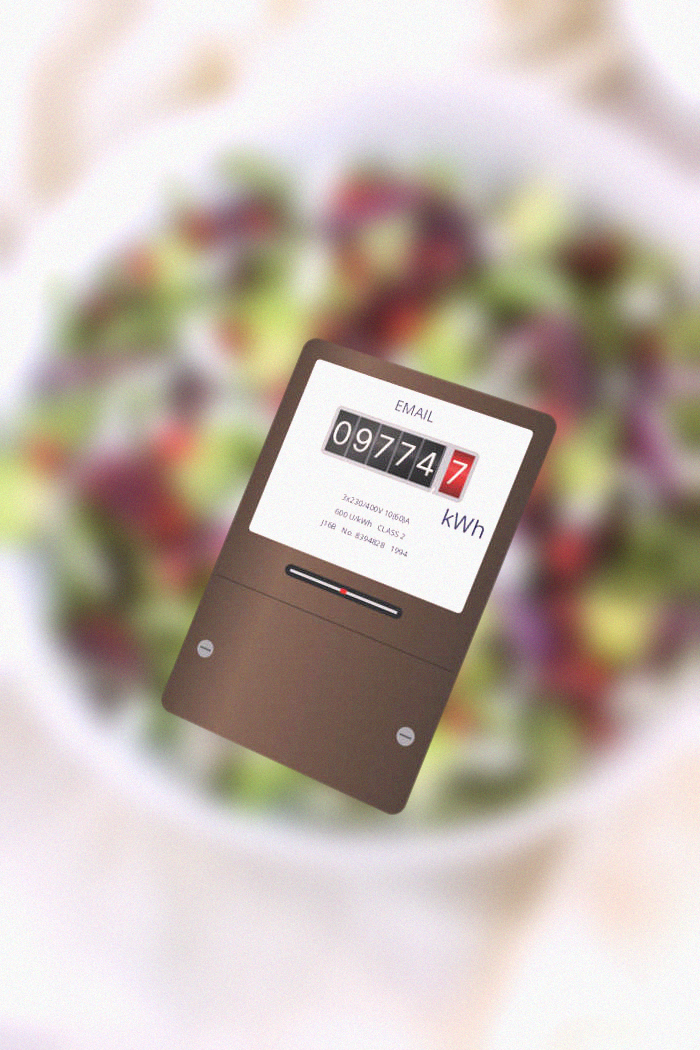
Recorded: 9774.7 kWh
